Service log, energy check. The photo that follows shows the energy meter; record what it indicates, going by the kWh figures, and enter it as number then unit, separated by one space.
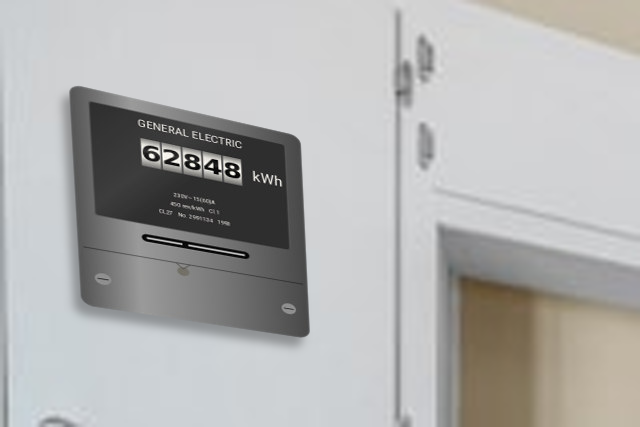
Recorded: 62848 kWh
